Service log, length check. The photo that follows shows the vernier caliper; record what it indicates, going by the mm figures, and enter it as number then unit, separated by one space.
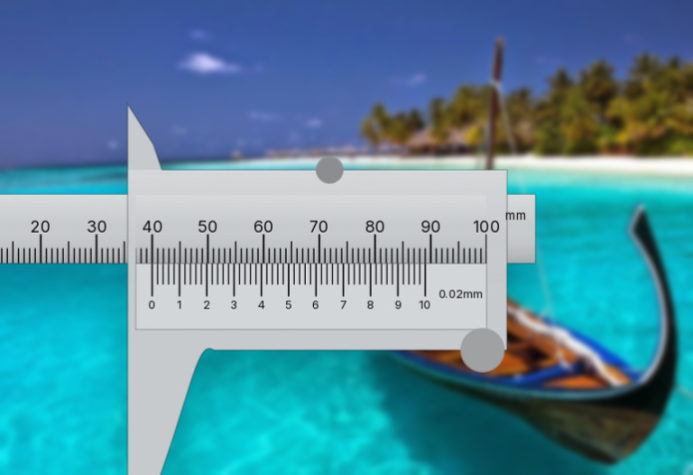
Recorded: 40.0 mm
